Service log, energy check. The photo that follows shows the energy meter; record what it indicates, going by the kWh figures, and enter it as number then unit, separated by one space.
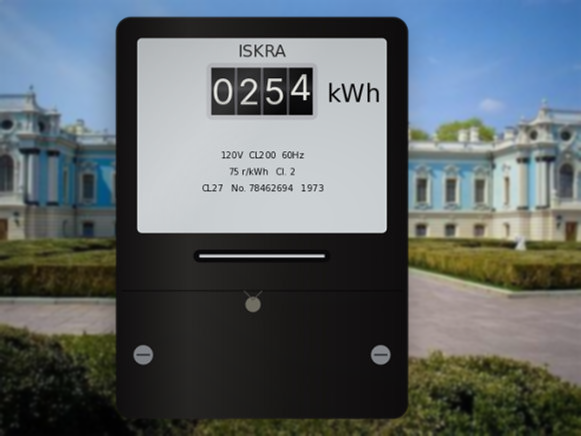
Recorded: 254 kWh
